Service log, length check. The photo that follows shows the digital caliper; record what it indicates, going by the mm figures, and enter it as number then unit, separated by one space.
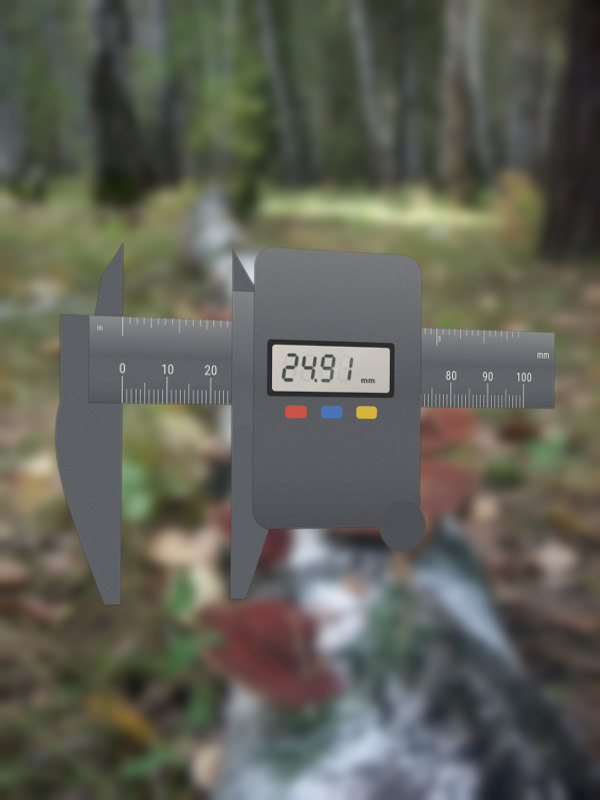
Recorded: 24.91 mm
